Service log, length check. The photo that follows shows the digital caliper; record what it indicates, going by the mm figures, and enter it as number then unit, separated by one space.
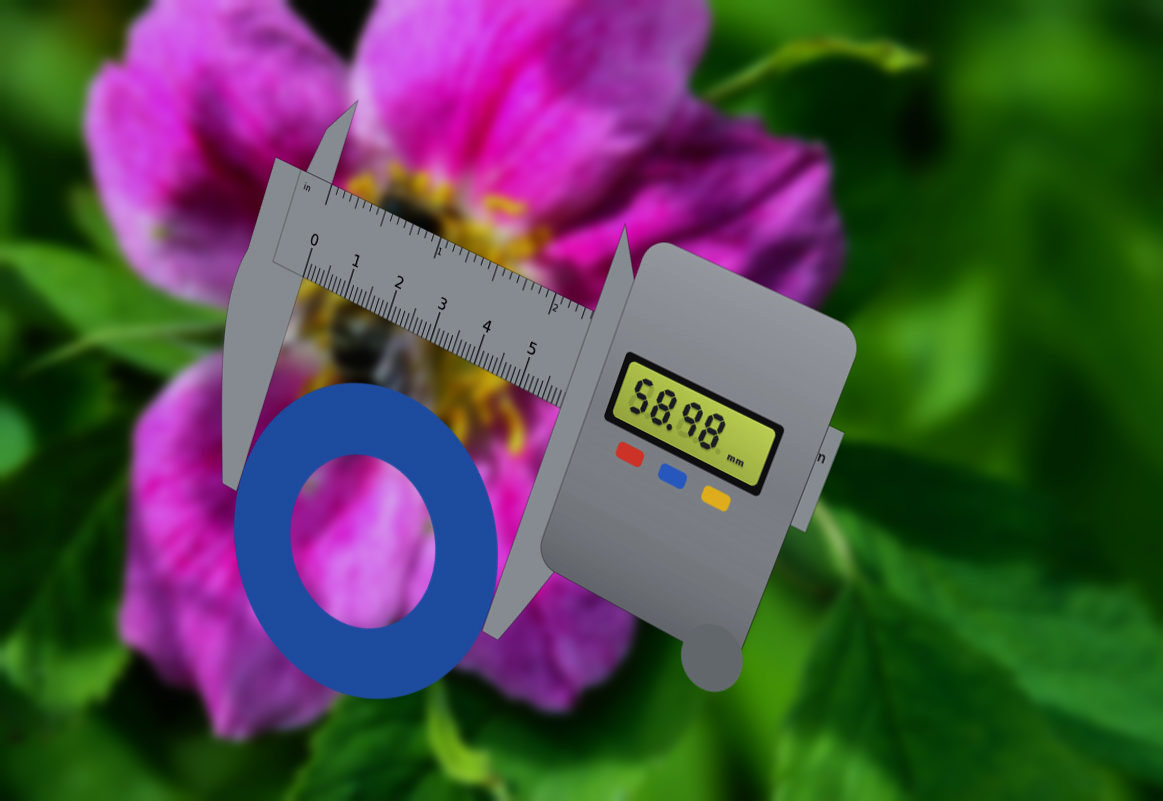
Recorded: 58.98 mm
